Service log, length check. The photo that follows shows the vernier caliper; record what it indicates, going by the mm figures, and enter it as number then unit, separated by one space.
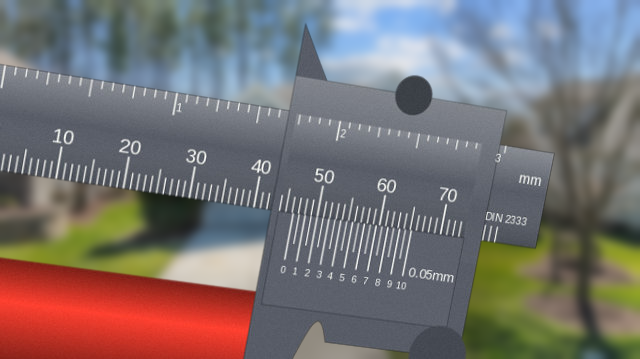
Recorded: 46.2 mm
